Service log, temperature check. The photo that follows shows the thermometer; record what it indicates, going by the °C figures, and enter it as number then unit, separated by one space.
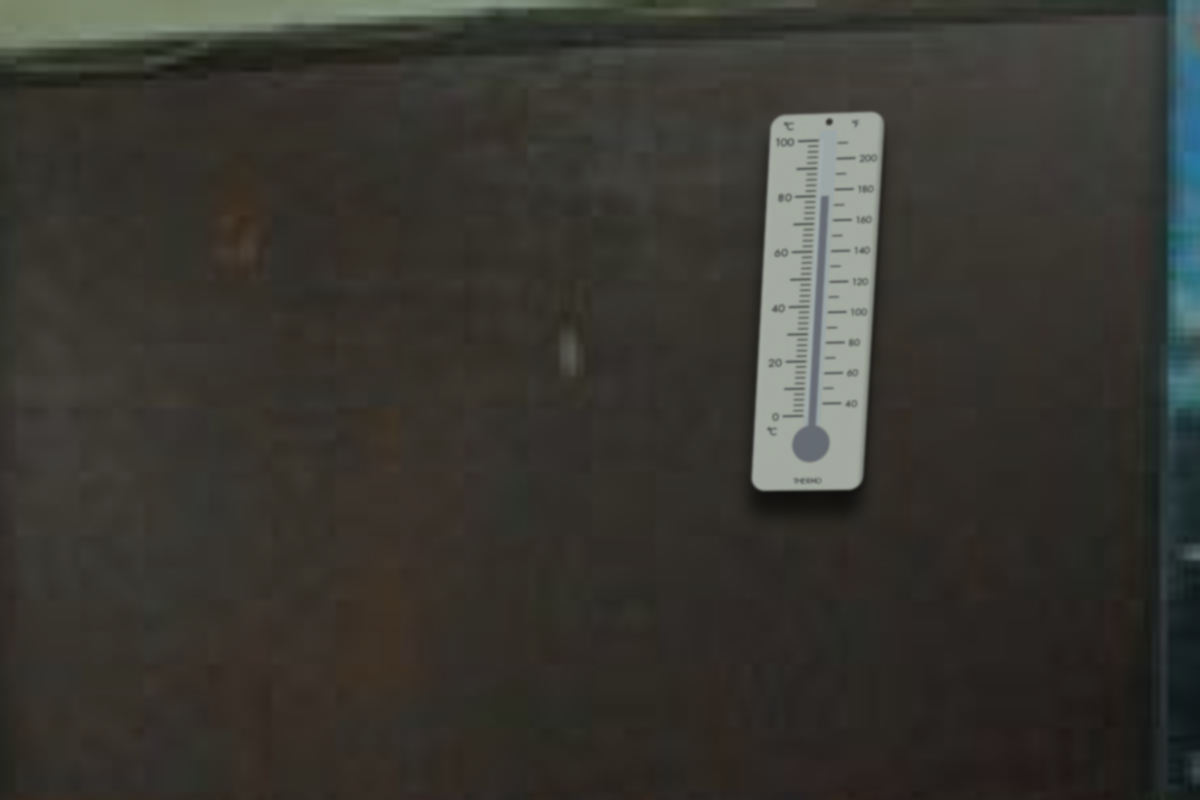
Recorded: 80 °C
